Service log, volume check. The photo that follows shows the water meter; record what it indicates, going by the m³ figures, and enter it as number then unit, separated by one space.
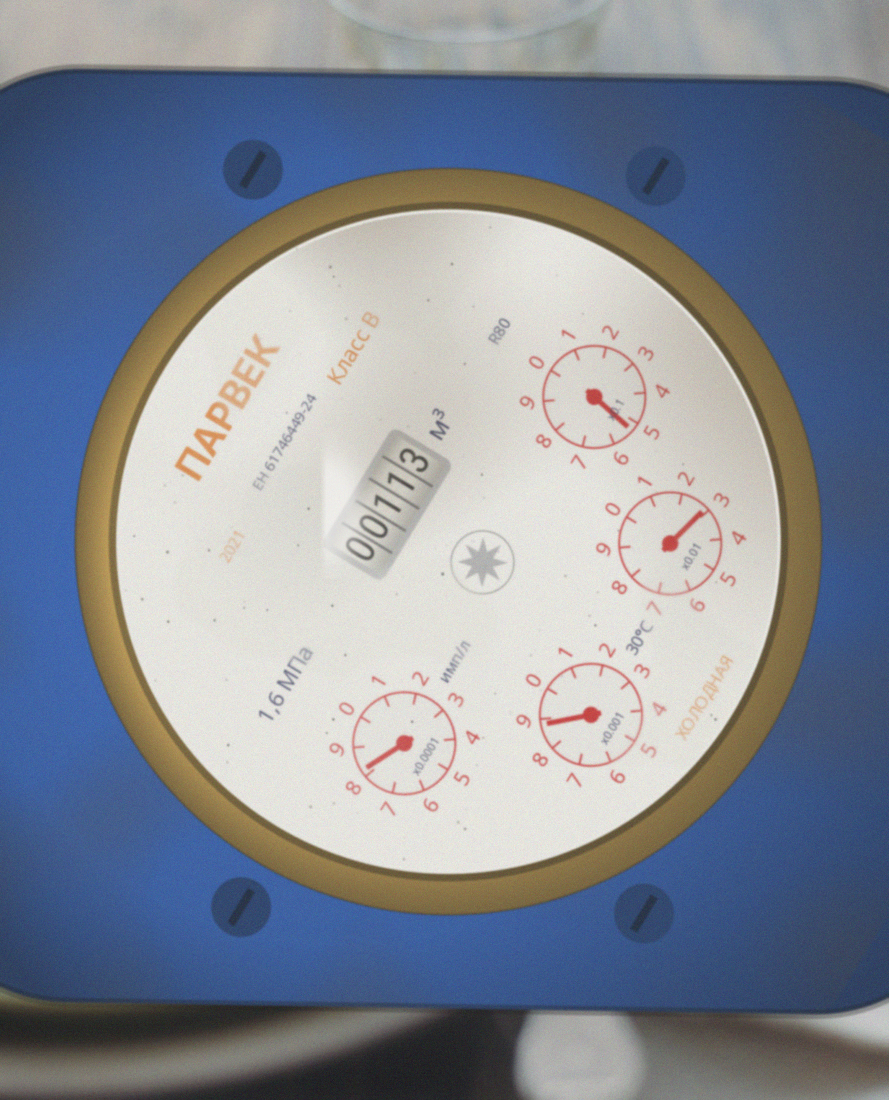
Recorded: 113.5288 m³
